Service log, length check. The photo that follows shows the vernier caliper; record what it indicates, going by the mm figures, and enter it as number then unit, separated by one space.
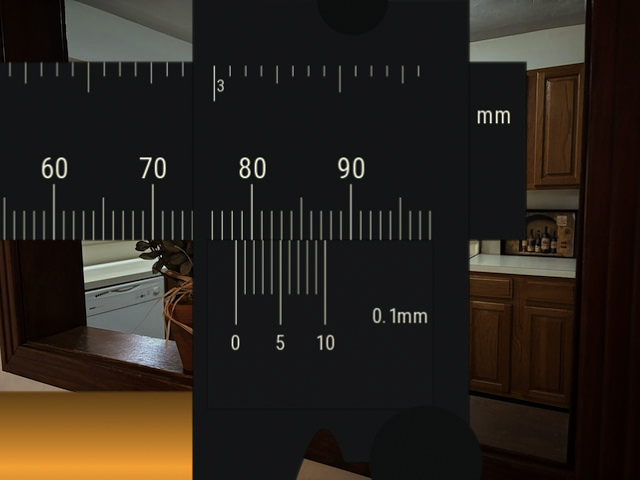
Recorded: 78.4 mm
